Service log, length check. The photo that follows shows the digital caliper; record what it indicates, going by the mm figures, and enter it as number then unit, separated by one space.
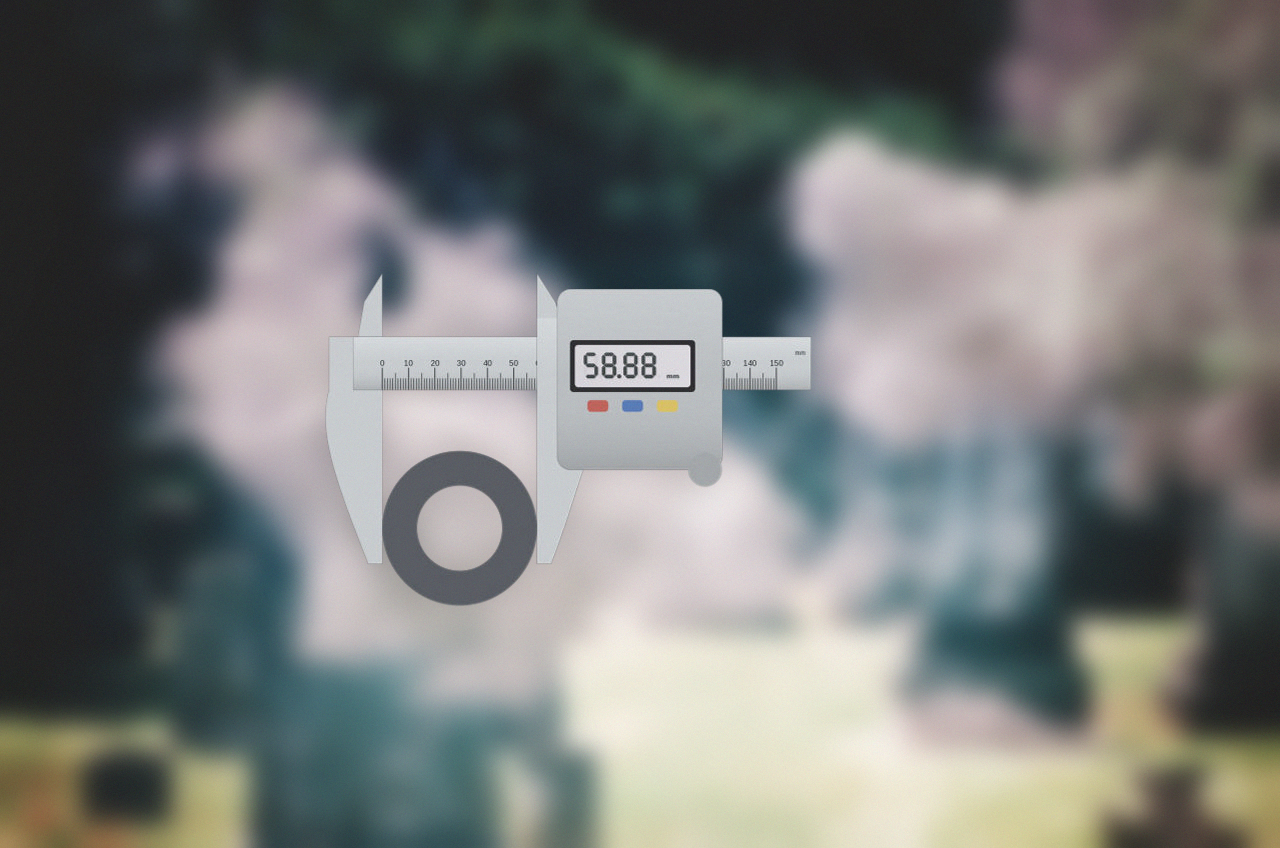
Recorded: 58.88 mm
